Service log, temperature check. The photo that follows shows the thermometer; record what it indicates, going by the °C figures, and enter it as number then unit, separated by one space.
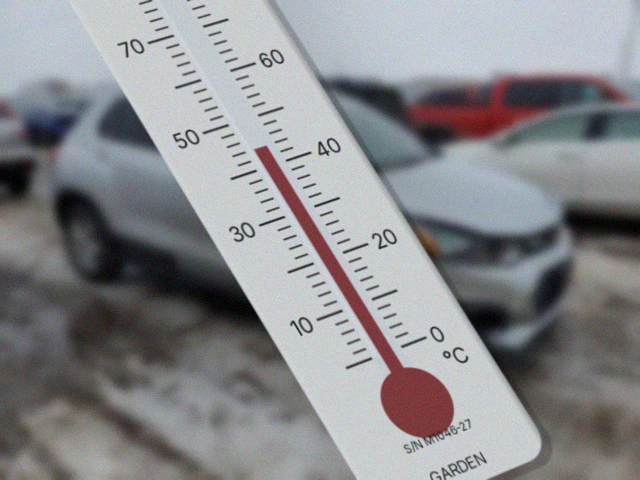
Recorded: 44 °C
